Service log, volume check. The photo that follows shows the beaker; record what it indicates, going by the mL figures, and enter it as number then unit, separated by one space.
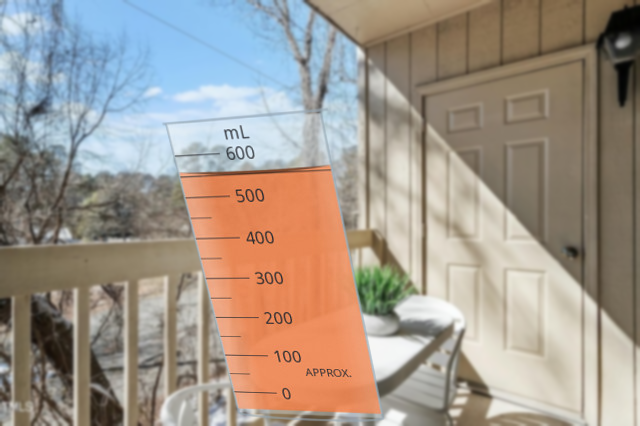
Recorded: 550 mL
